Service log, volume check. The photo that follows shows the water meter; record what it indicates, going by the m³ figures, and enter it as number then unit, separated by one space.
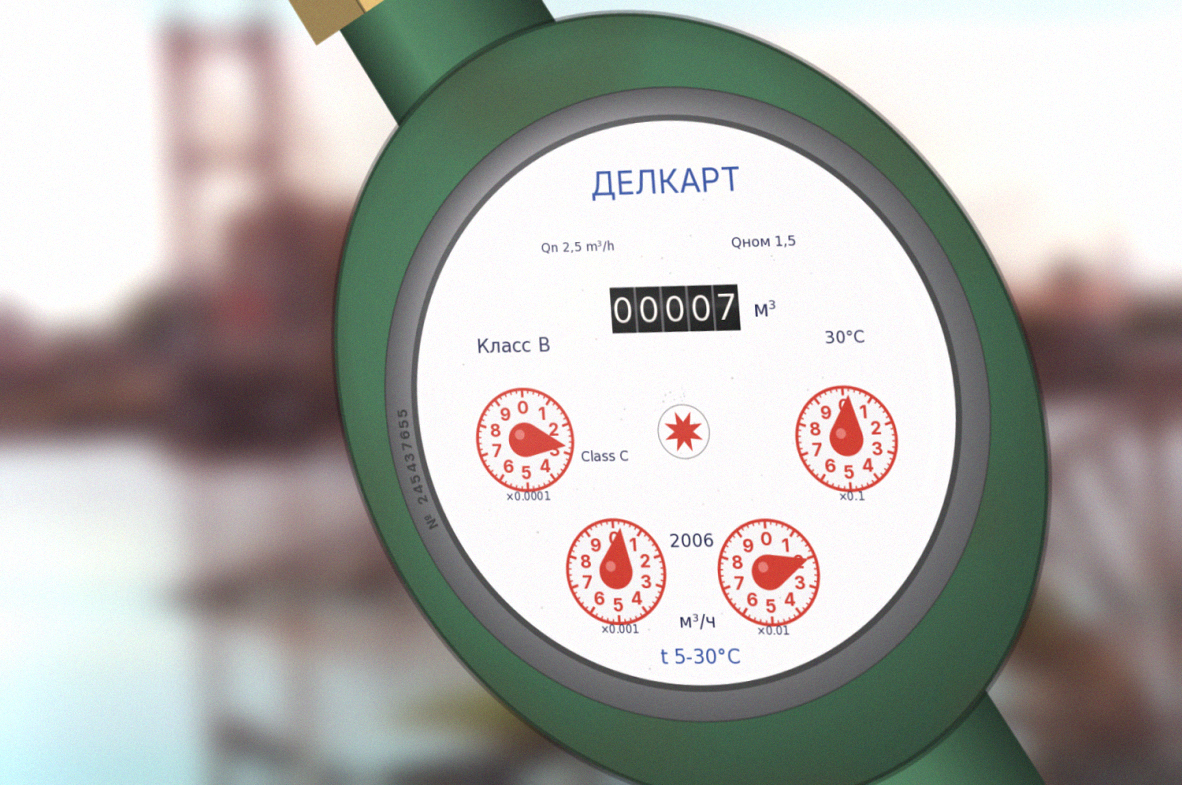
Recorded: 7.0202 m³
